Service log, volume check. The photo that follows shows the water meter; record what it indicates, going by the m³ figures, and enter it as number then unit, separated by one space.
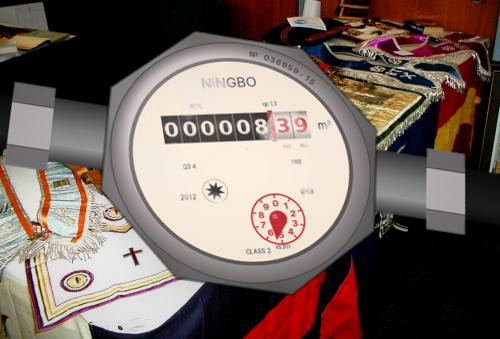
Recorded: 8.395 m³
